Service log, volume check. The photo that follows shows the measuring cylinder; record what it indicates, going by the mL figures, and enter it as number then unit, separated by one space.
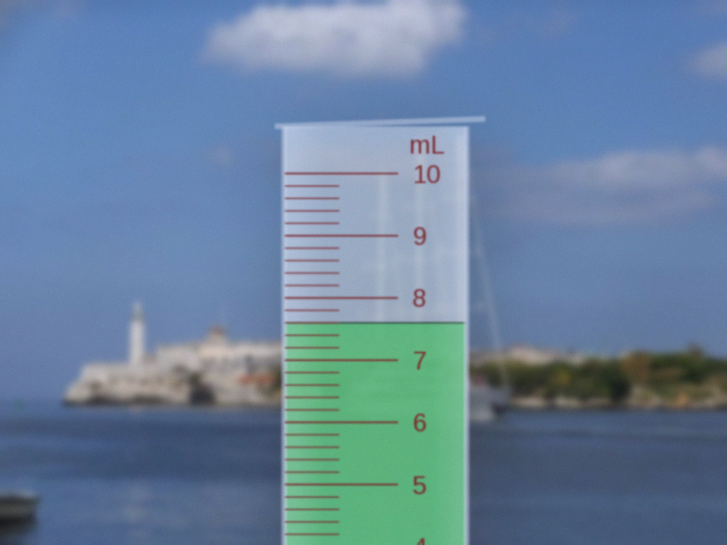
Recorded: 7.6 mL
